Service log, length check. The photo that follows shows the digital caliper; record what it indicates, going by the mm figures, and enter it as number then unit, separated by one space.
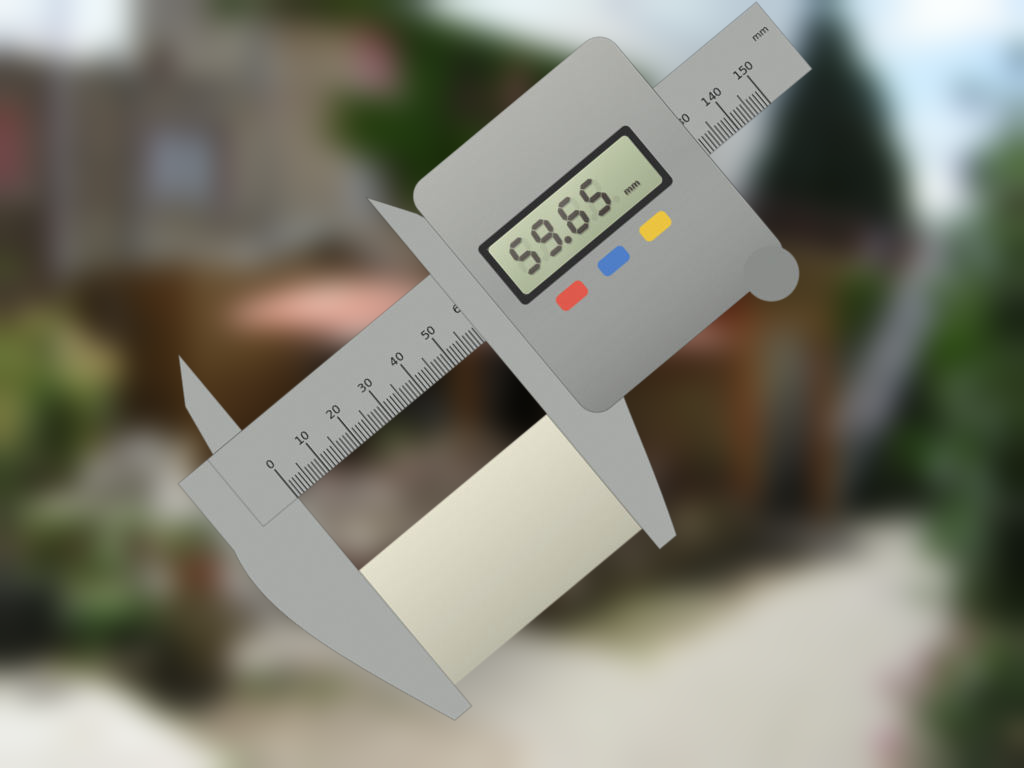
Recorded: 59.65 mm
